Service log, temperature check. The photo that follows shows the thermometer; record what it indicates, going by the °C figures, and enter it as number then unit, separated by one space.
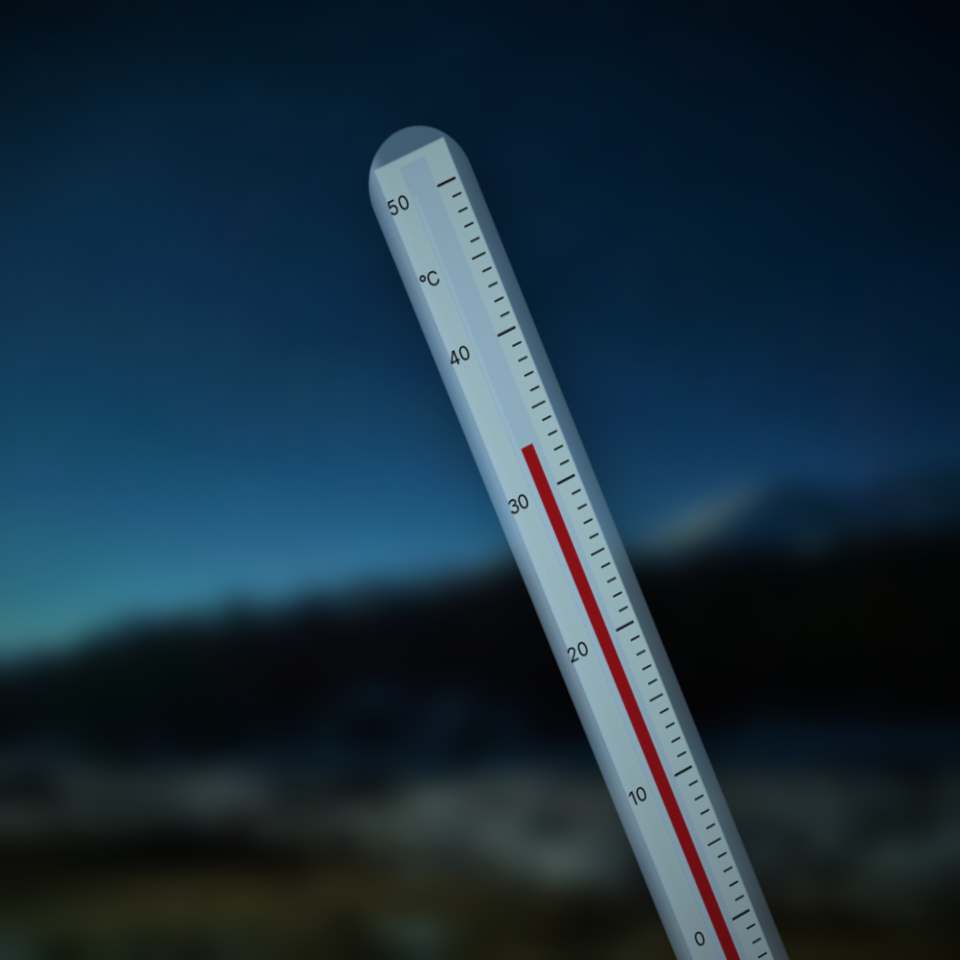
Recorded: 33 °C
